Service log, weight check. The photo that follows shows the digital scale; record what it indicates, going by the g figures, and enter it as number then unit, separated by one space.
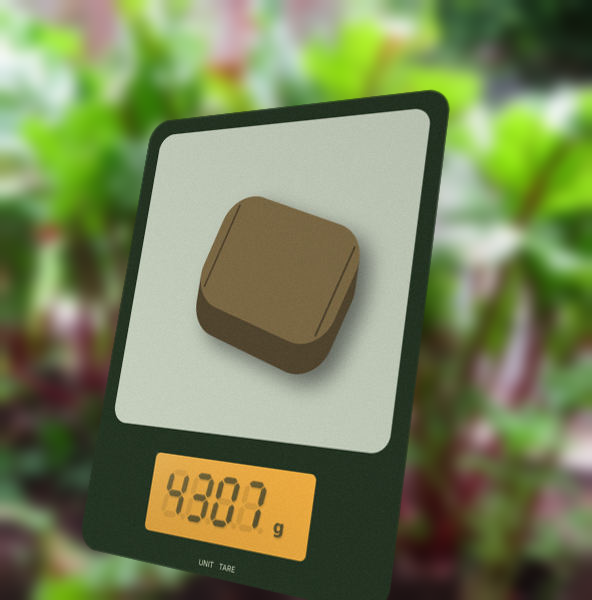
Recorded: 4307 g
